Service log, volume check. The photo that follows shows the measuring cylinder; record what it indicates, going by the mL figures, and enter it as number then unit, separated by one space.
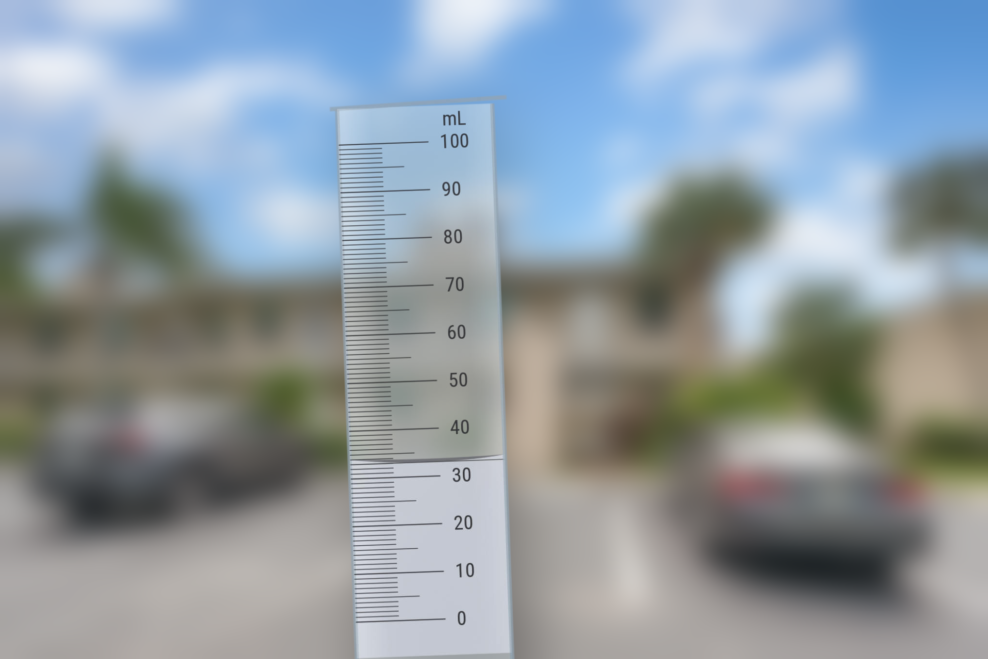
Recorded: 33 mL
